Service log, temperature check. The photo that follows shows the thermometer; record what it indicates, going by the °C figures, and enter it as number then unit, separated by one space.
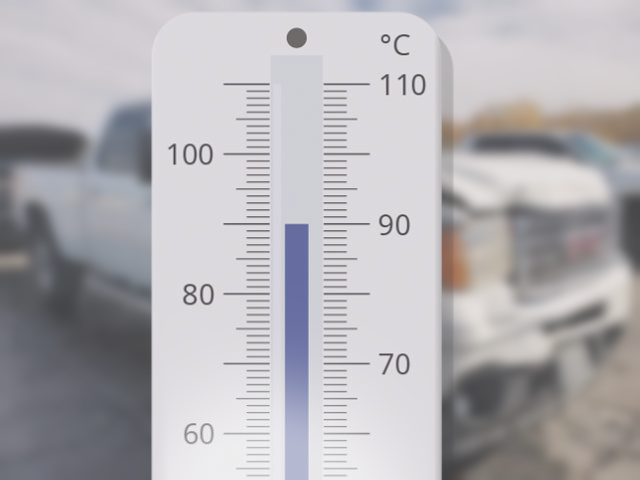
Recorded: 90 °C
